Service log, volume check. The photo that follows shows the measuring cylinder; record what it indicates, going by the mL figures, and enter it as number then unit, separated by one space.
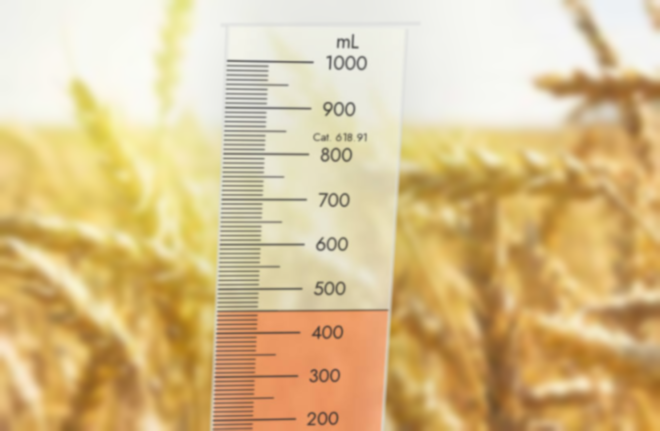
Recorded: 450 mL
